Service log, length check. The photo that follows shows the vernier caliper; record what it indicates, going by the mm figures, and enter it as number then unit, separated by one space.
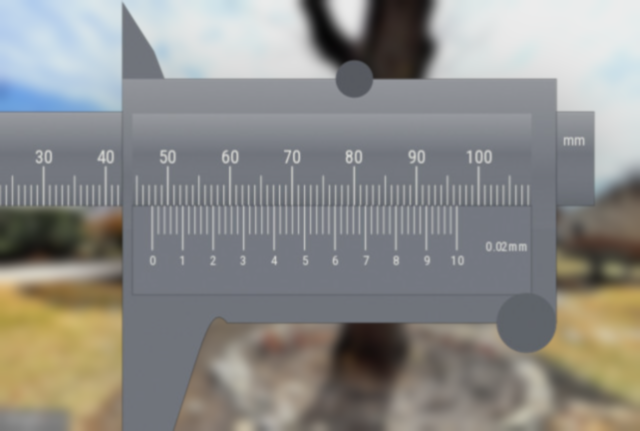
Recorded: 47.5 mm
